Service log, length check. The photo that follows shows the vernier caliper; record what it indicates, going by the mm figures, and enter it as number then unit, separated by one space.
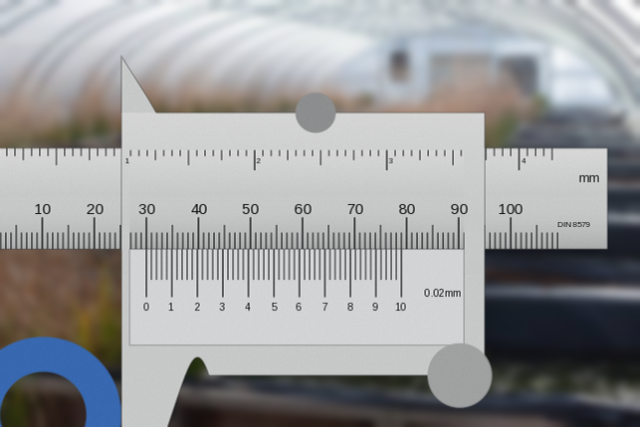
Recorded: 30.0 mm
